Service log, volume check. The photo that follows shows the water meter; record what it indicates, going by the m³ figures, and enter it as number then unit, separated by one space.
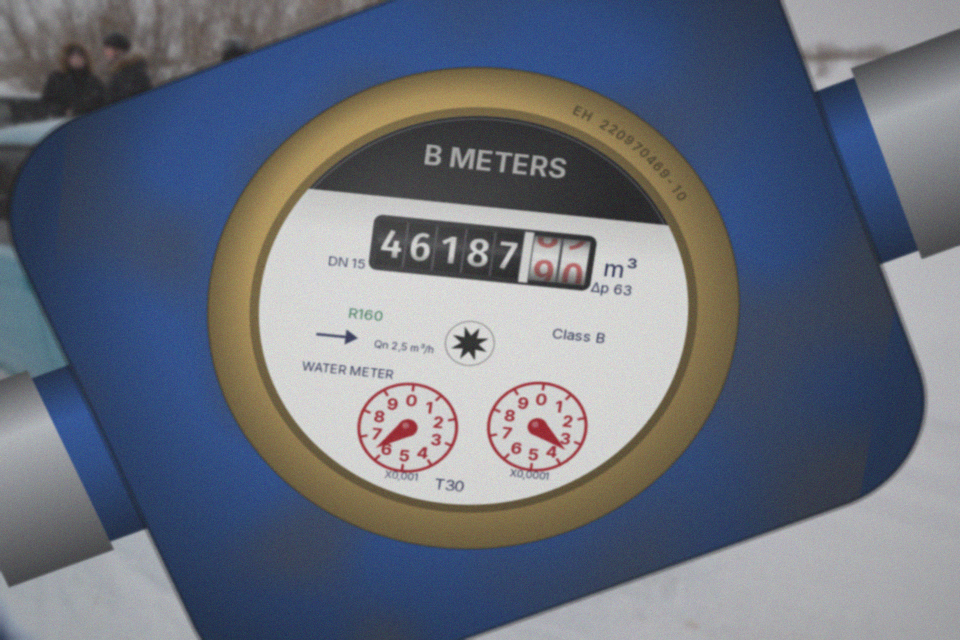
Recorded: 46187.8963 m³
